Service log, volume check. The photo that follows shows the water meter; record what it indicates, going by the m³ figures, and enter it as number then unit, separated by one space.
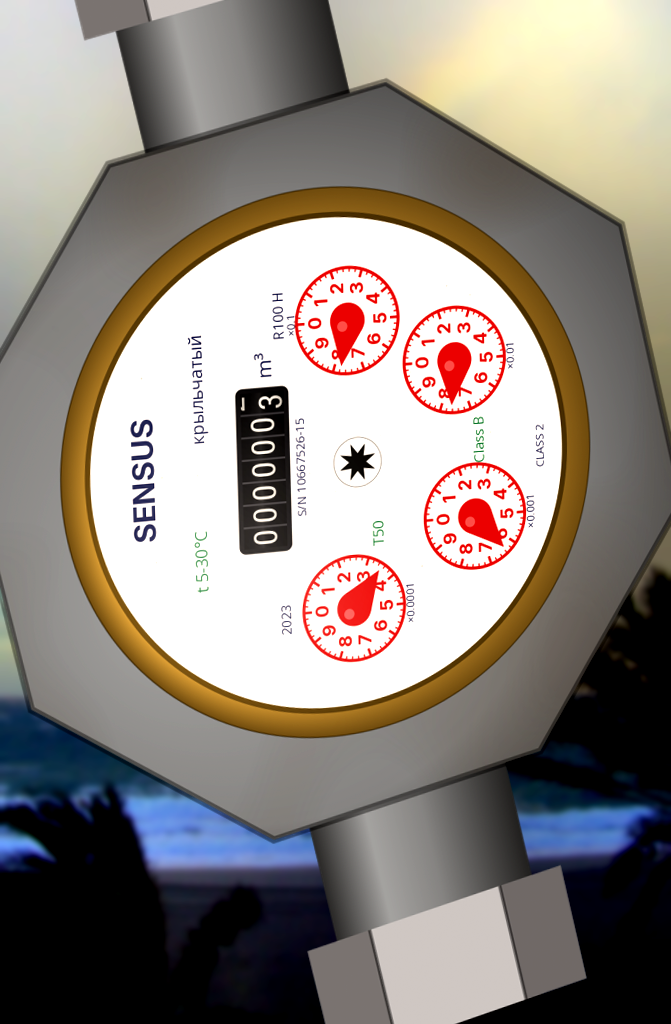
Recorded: 2.7763 m³
